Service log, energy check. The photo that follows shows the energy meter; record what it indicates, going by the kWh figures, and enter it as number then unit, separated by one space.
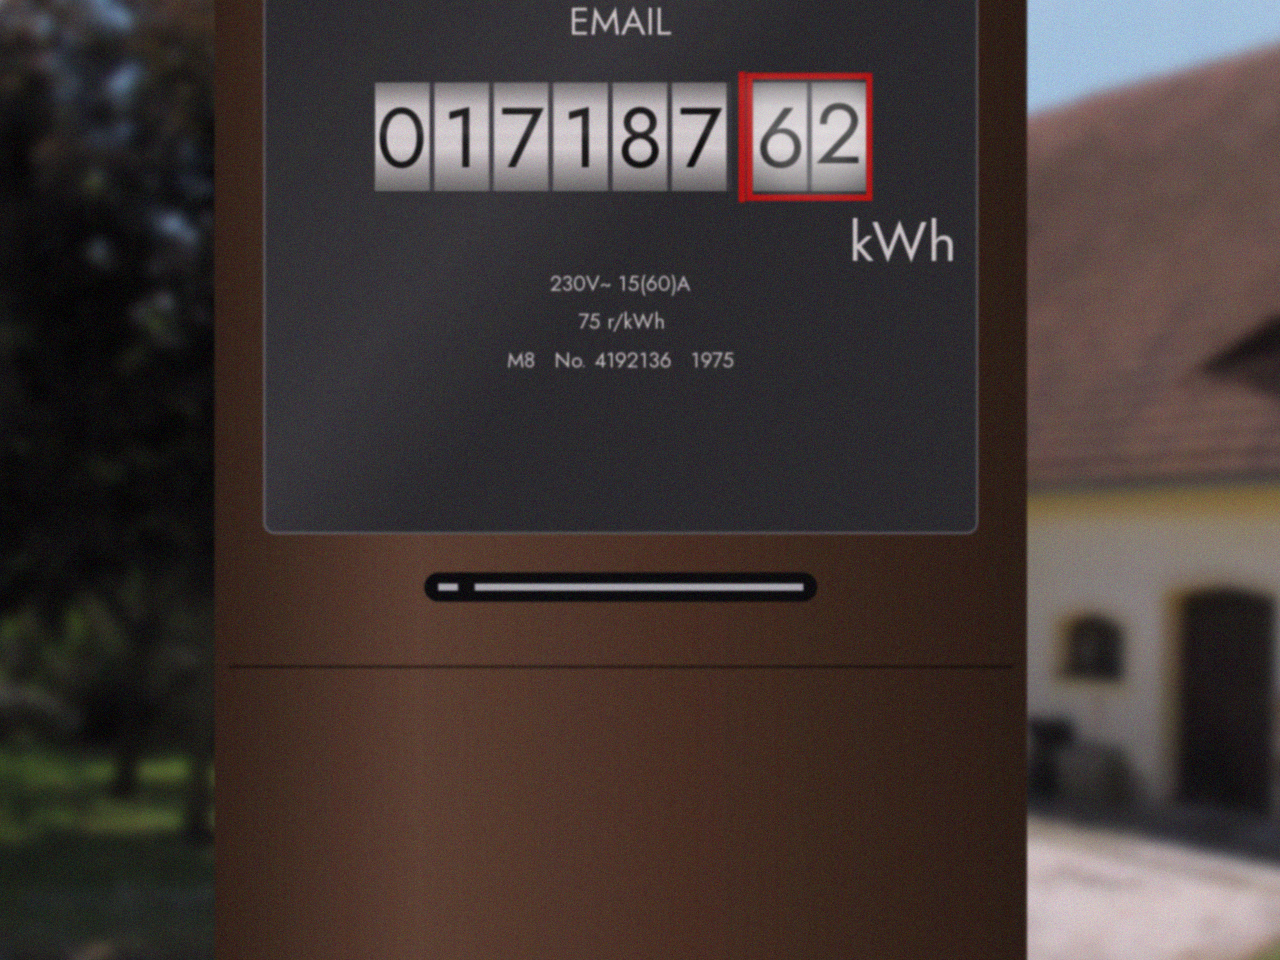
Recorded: 17187.62 kWh
